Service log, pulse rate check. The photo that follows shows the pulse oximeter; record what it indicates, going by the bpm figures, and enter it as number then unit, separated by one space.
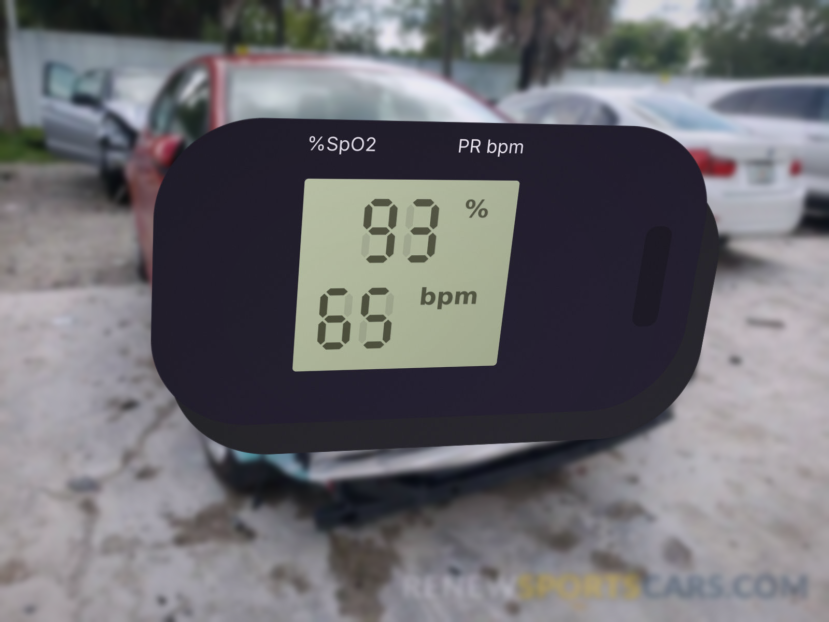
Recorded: 65 bpm
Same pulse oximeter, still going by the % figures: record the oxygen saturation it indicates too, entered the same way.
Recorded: 93 %
